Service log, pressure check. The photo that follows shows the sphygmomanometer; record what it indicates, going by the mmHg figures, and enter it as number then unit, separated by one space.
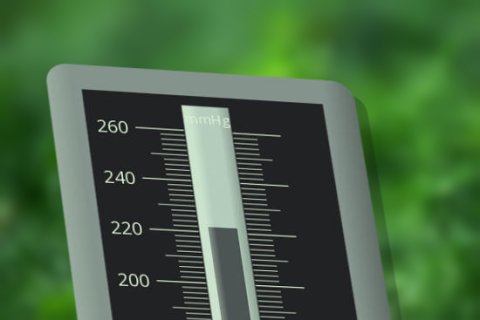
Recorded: 222 mmHg
